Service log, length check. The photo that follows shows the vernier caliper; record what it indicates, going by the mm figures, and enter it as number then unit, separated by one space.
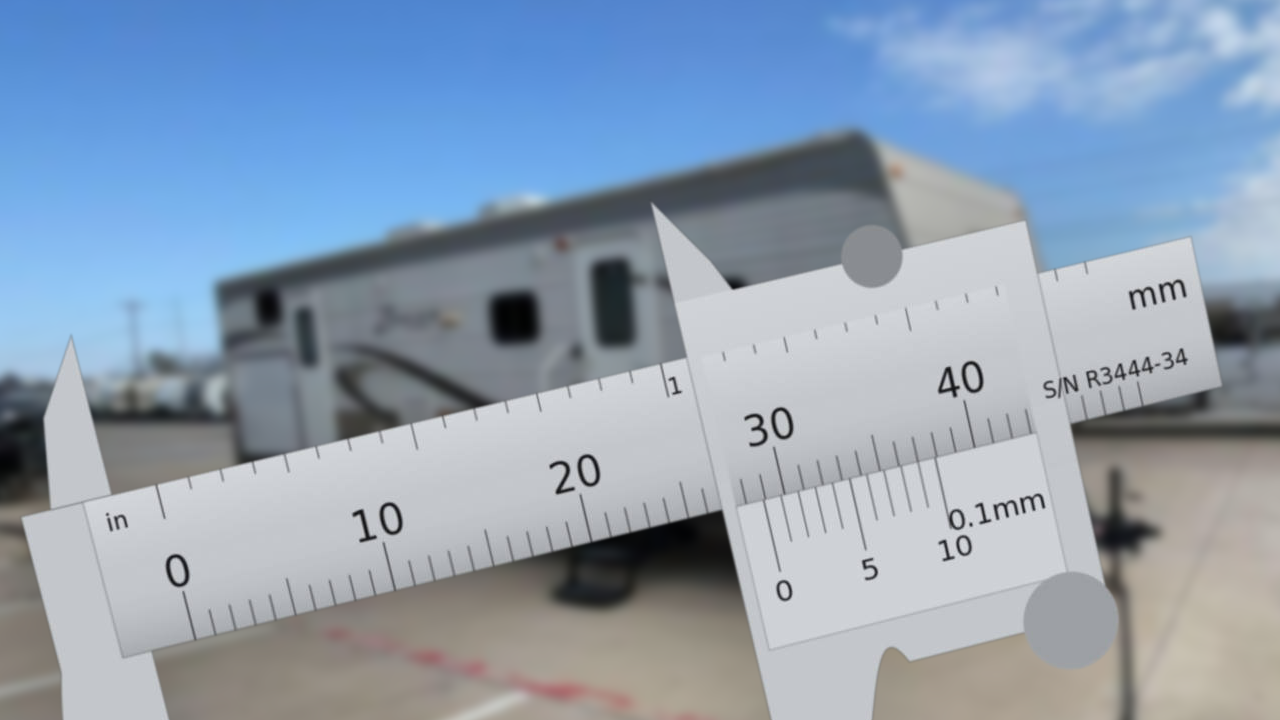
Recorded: 28.9 mm
